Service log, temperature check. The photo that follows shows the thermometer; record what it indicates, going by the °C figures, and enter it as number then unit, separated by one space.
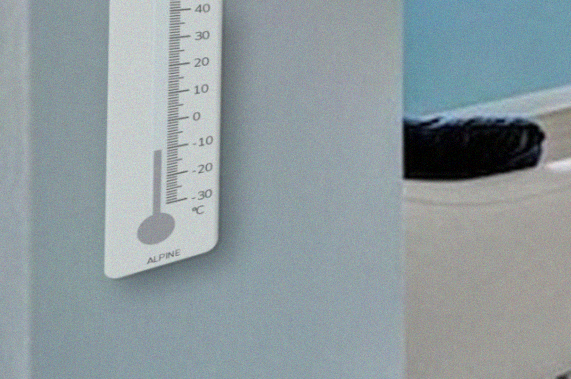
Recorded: -10 °C
